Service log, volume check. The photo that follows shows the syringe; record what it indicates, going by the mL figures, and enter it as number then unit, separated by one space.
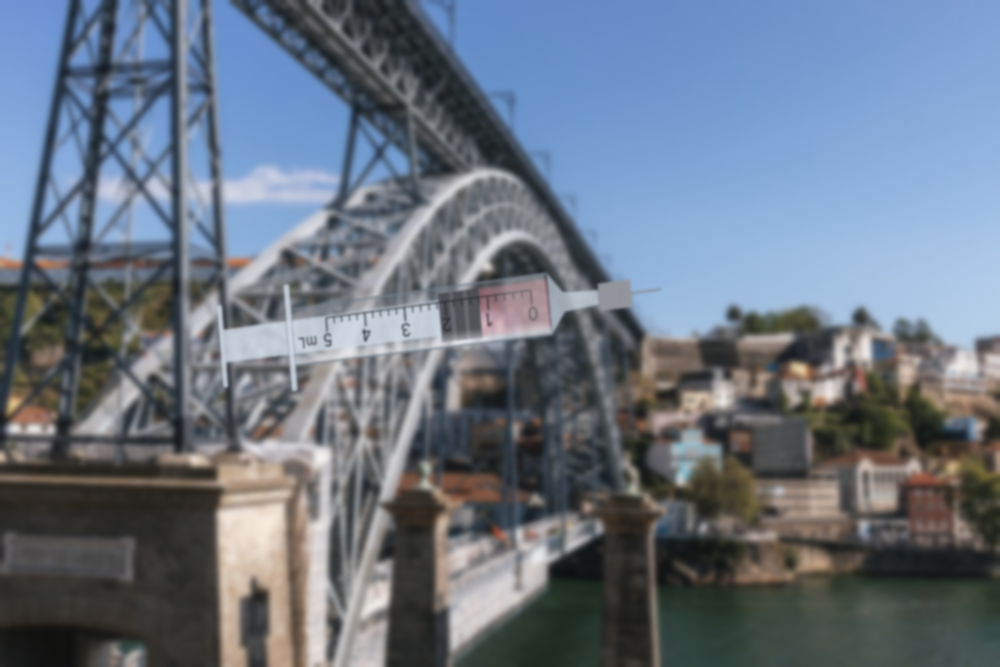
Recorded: 1.2 mL
